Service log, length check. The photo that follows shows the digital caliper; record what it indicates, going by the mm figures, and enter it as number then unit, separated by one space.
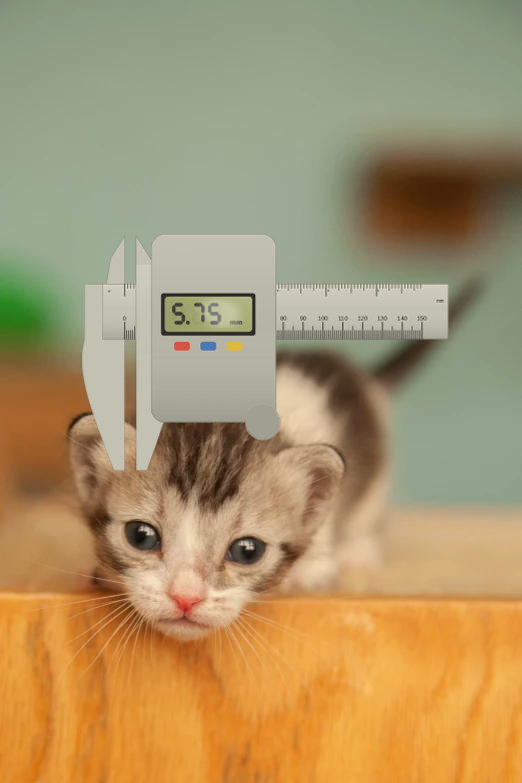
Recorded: 5.75 mm
